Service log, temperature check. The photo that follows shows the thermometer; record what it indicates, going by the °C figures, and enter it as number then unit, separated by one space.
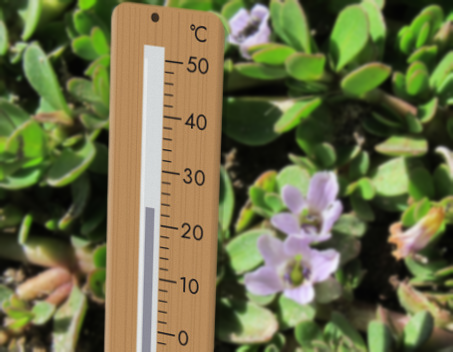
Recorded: 23 °C
